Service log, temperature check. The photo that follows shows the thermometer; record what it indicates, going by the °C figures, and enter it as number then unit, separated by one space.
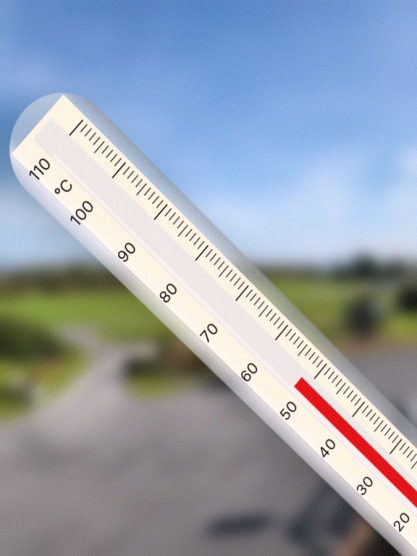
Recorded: 52 °C
